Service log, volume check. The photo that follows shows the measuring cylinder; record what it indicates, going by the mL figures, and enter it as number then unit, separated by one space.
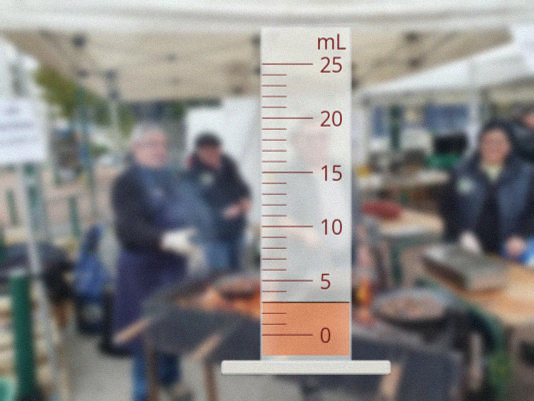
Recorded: 3 mL
